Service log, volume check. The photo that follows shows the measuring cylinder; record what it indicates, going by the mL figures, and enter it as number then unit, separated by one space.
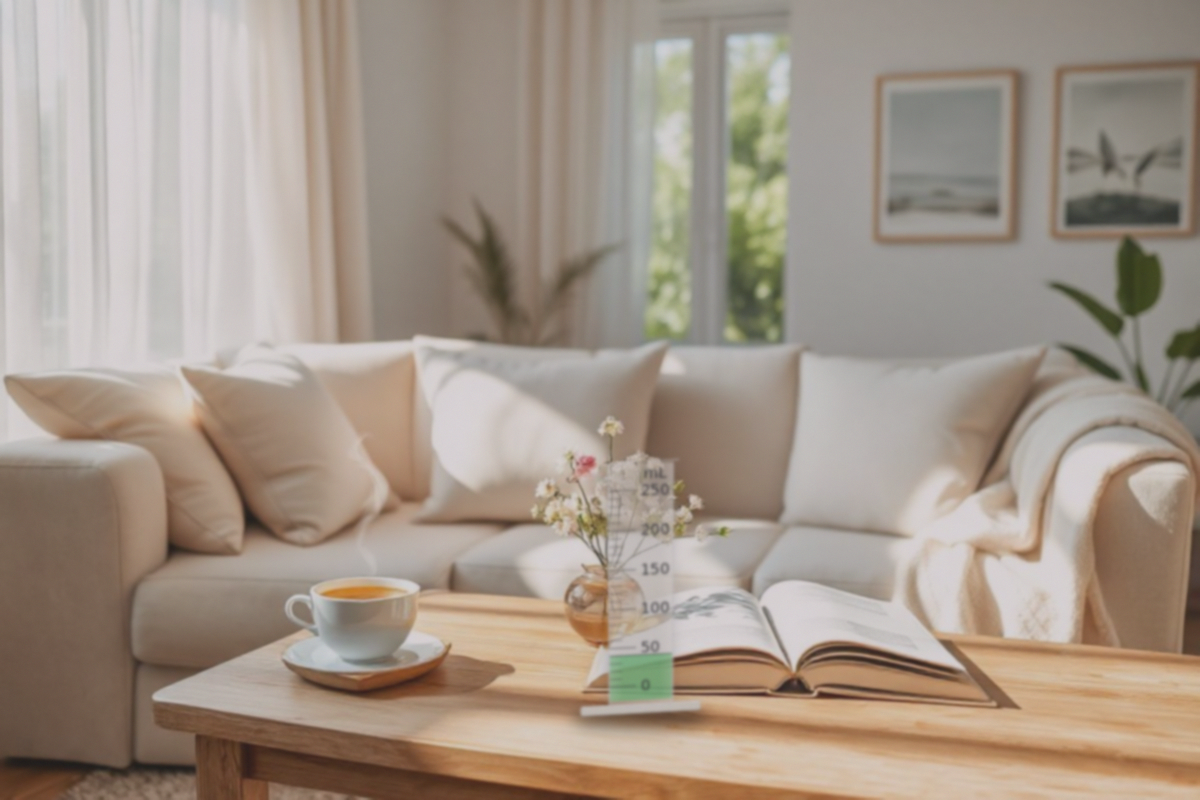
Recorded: 40 mL
